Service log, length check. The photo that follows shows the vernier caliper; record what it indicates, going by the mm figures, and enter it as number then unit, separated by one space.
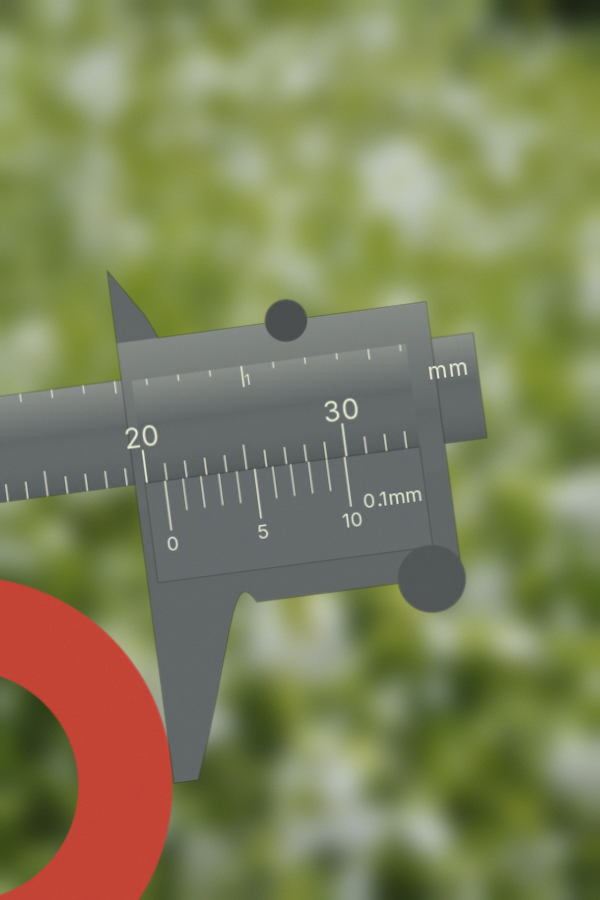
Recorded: 20.9 mm
